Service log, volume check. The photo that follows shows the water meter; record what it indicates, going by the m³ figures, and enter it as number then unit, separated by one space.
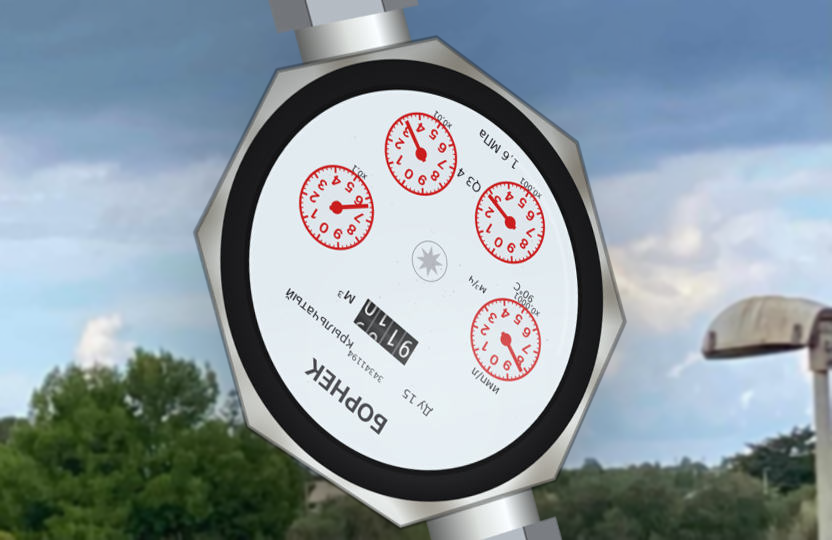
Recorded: 9109.6328 m³
